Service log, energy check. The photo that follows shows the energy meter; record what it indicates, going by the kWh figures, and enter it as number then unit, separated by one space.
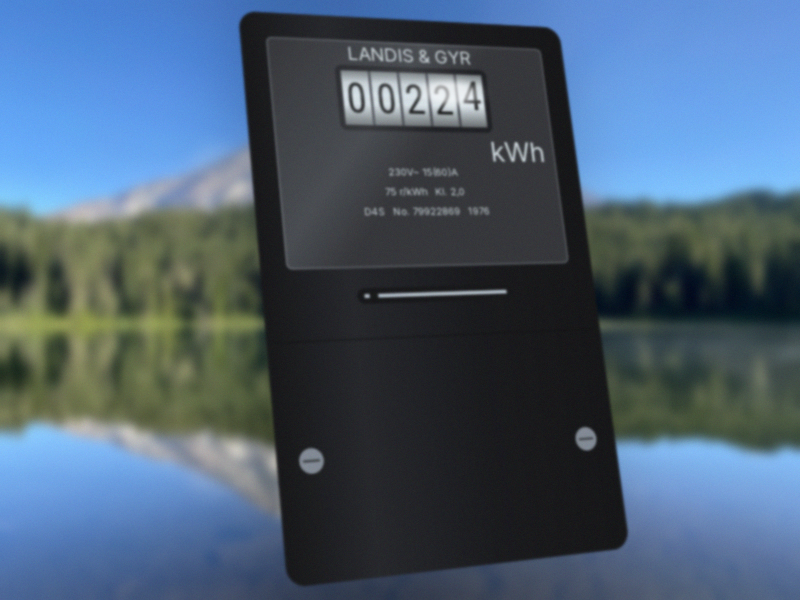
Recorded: 224 kWh
